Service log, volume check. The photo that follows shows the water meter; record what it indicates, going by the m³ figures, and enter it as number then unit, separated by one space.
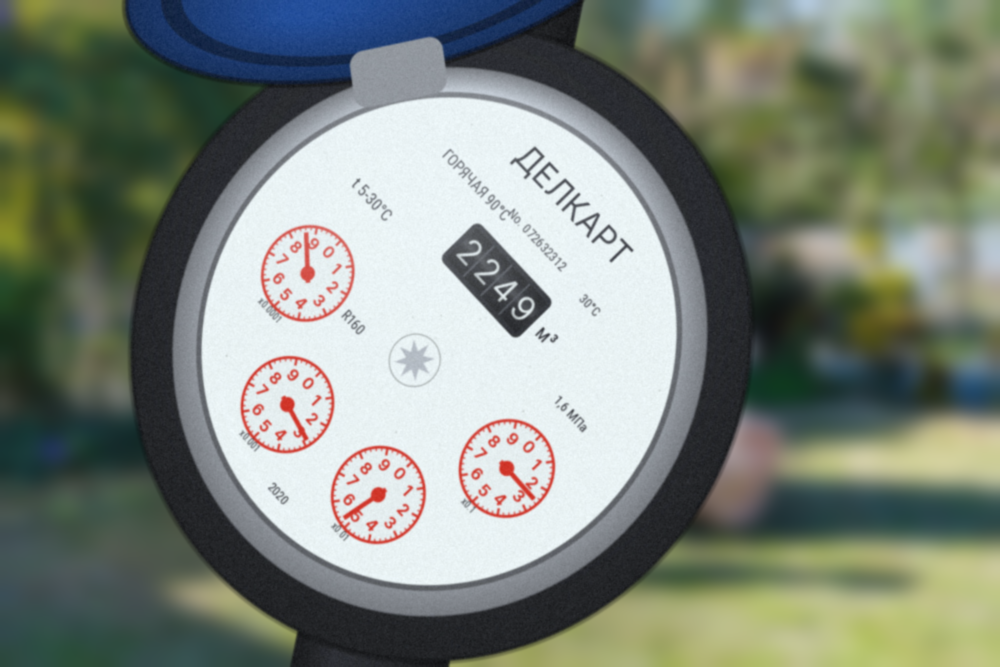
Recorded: 2249.2528 m³
